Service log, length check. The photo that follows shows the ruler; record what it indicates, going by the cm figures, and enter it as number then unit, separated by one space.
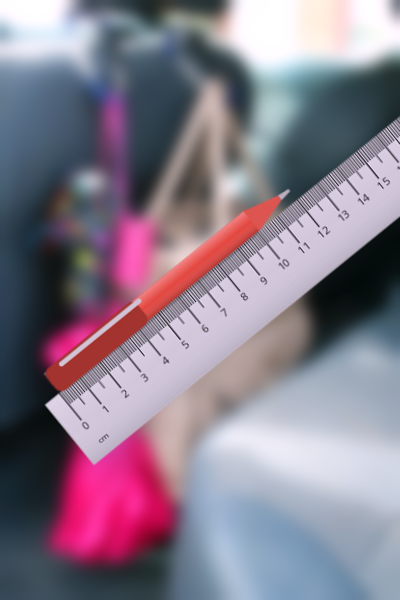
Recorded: 12 cm
